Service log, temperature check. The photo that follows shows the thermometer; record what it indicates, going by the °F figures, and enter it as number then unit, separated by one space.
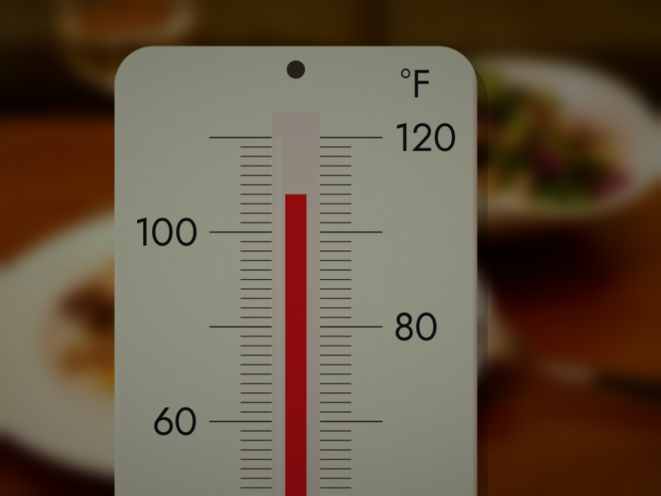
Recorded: 108 °F
